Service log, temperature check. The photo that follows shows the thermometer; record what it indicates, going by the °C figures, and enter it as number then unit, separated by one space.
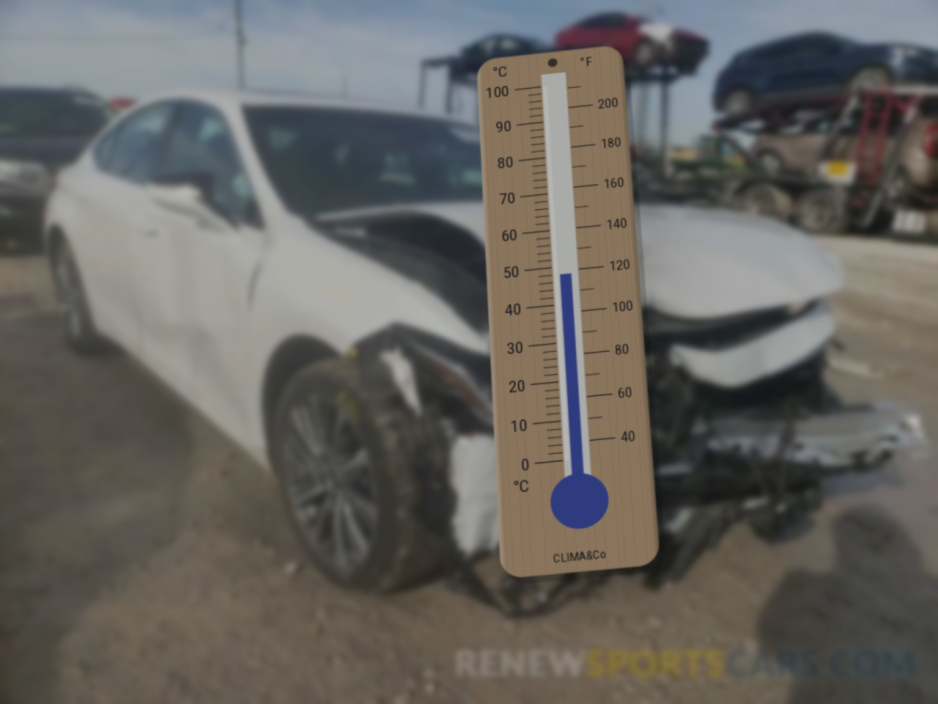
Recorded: 48 °C
